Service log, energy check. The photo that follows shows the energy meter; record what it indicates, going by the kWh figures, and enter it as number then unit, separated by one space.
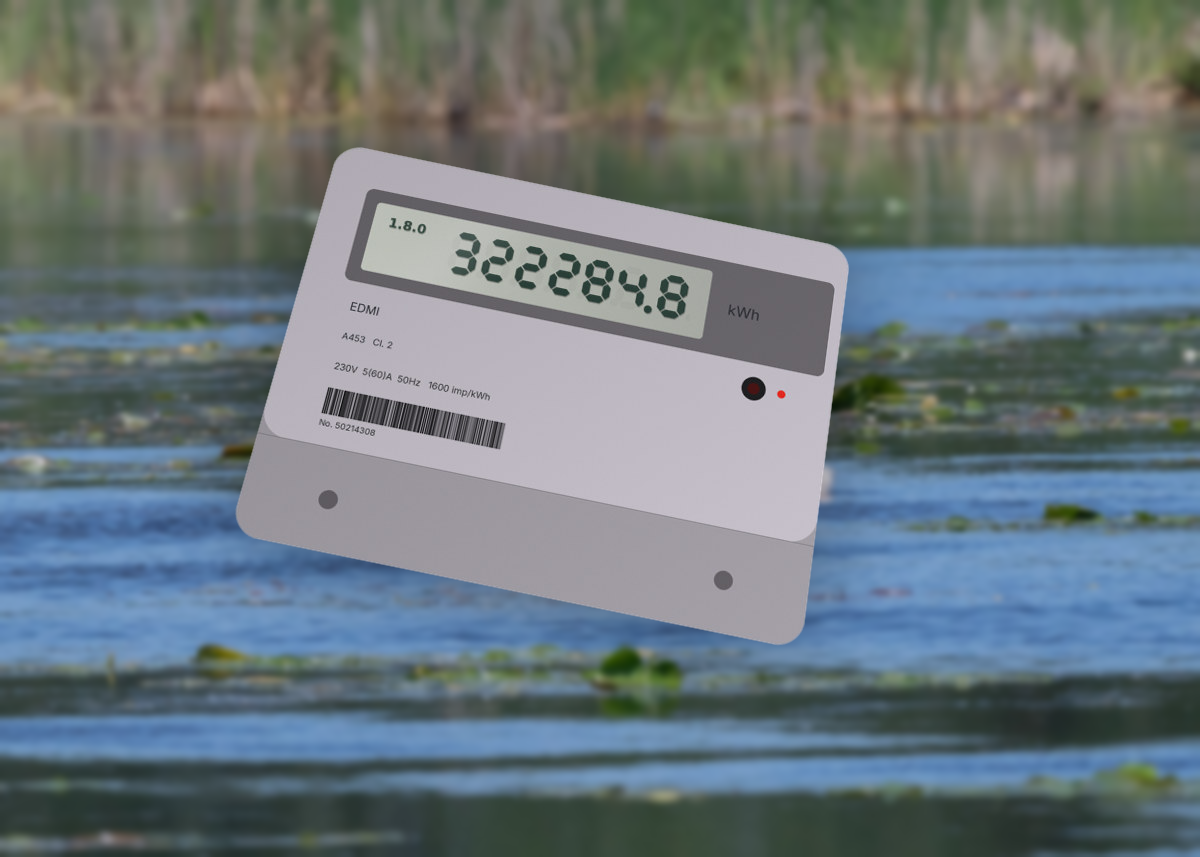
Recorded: 322284.8 kWh
